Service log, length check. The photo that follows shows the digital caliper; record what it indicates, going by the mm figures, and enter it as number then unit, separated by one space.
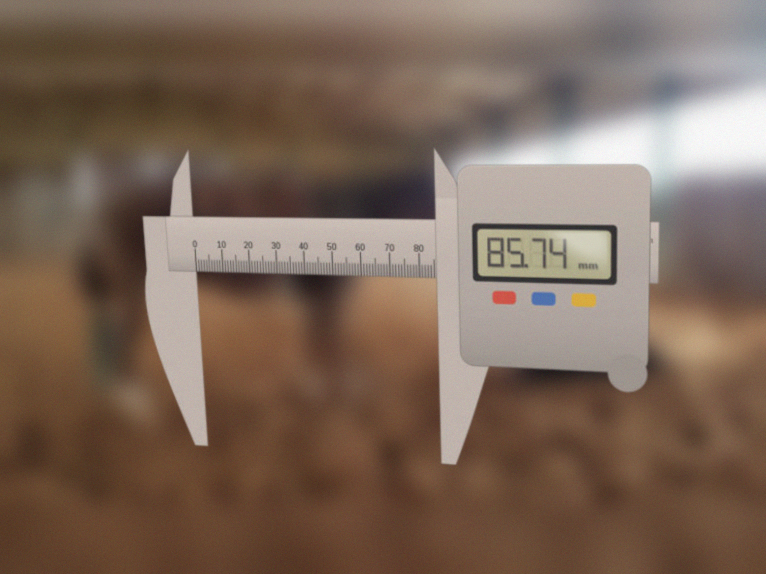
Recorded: 85.74 mm
